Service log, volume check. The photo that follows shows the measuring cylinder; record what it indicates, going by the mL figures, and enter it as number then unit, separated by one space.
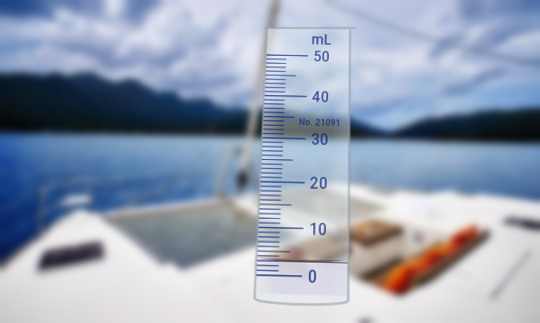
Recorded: 3 mL
